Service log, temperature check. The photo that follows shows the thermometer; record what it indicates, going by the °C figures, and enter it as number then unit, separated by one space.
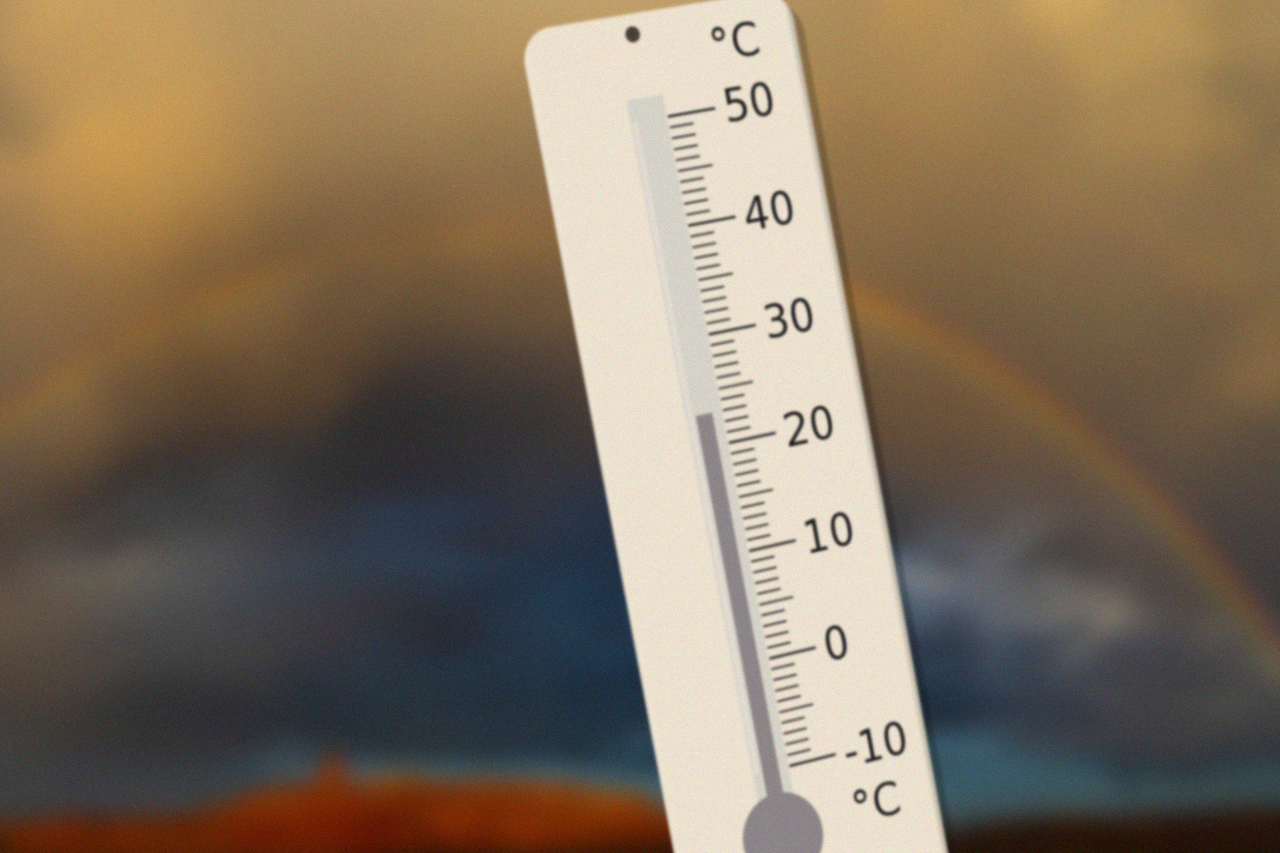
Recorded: 23 °C
